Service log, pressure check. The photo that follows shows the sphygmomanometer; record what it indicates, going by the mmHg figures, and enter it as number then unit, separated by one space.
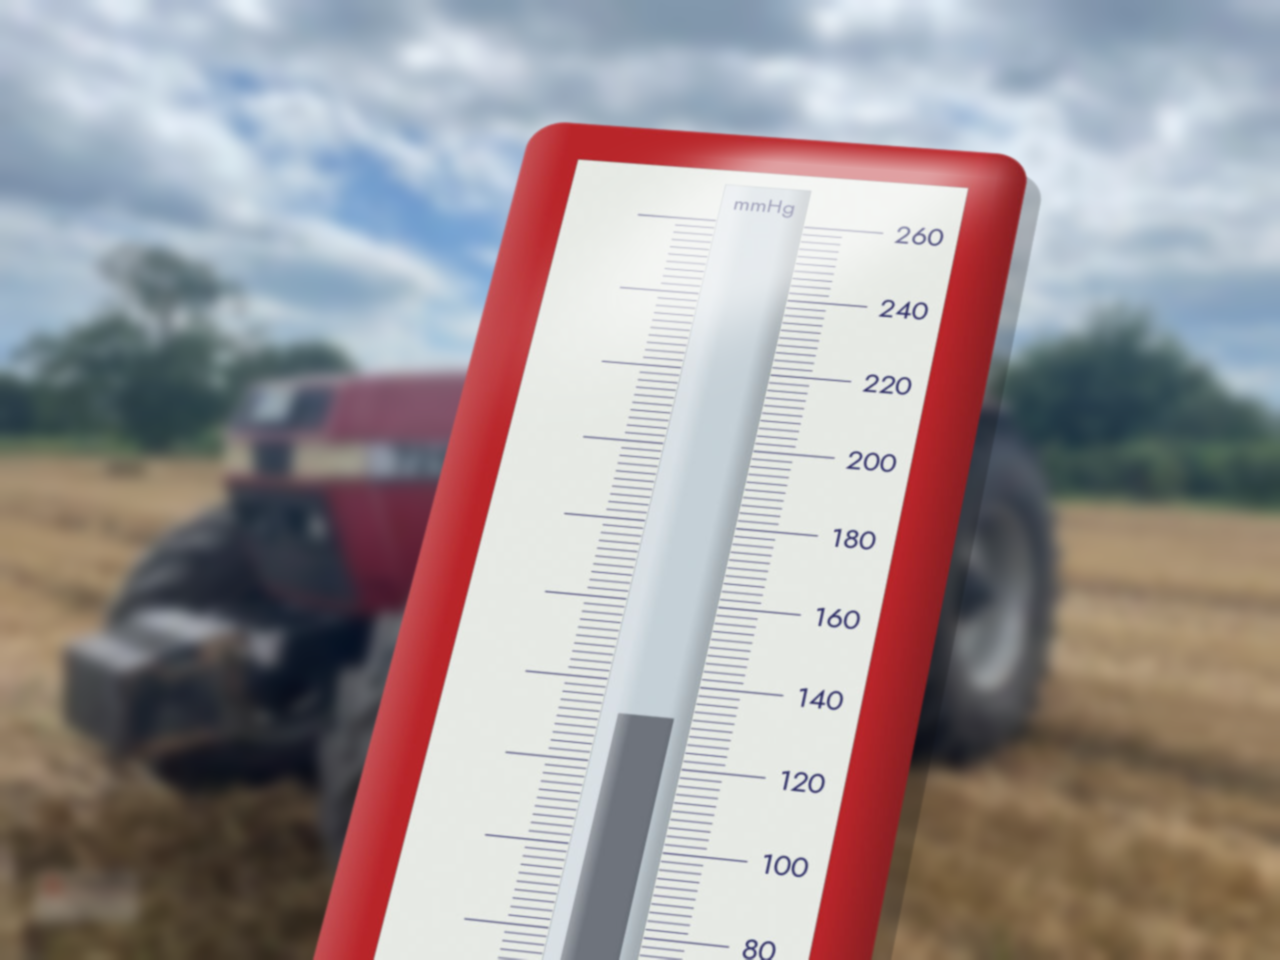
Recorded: 132 mmHg
